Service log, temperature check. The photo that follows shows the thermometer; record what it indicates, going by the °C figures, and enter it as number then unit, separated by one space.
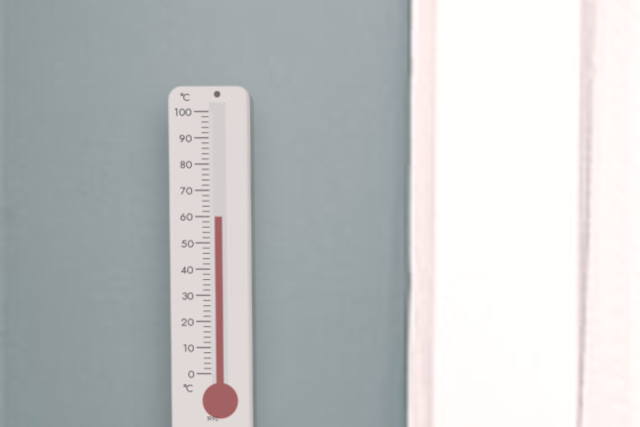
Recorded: 60 °C
